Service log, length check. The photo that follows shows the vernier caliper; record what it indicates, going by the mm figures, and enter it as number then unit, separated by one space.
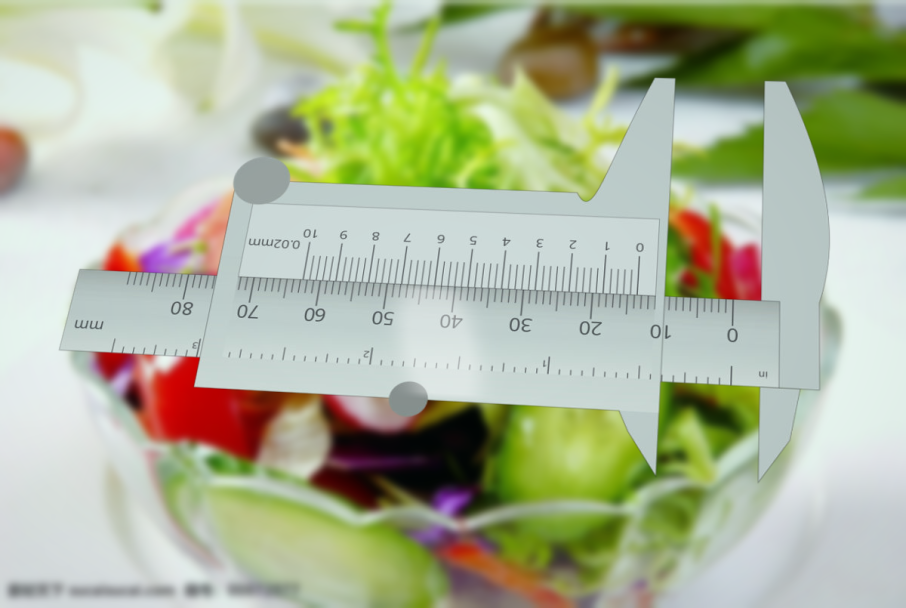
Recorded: 13.6 mm
